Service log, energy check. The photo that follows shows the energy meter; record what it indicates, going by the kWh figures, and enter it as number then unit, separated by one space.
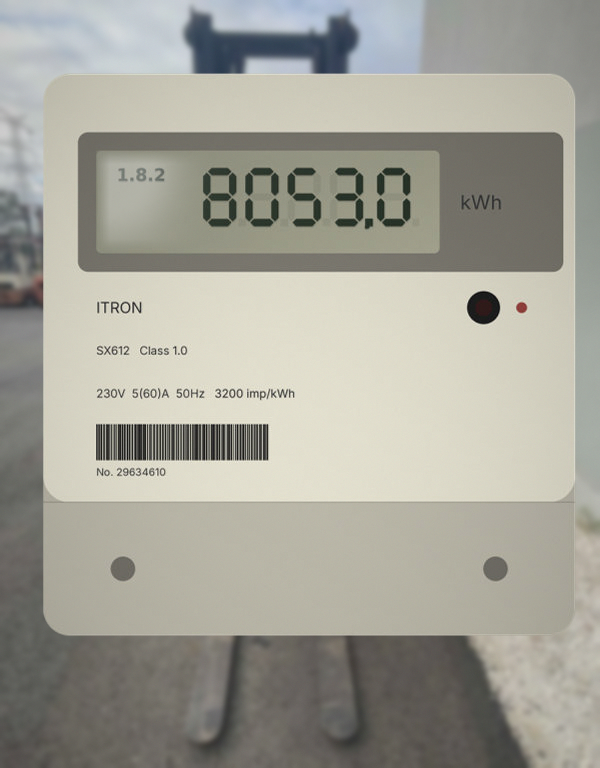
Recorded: 8053.0 kWh
